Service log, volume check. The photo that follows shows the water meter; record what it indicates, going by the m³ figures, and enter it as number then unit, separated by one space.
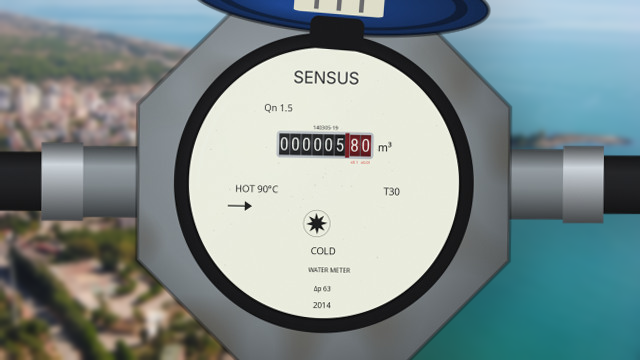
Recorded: 5.80 m³
